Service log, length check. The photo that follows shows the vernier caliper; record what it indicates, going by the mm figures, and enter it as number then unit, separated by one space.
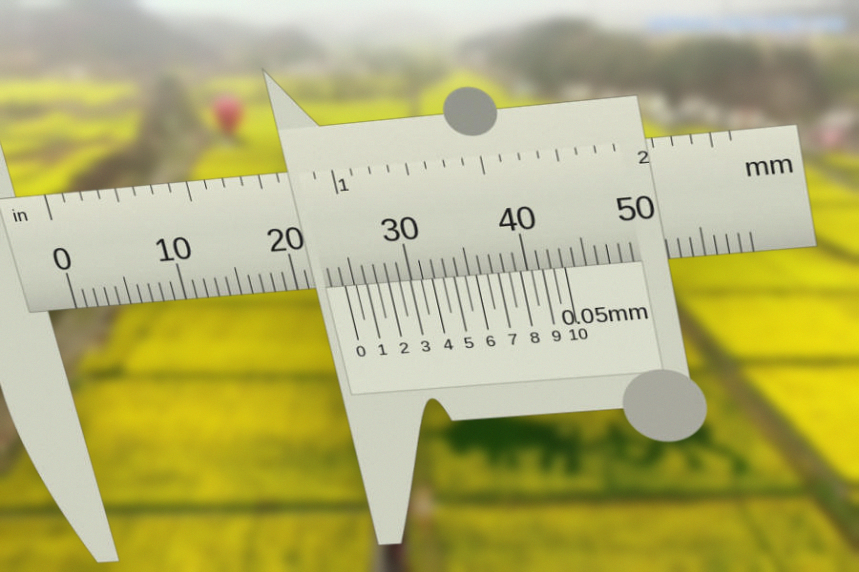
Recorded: 24.2 mm
